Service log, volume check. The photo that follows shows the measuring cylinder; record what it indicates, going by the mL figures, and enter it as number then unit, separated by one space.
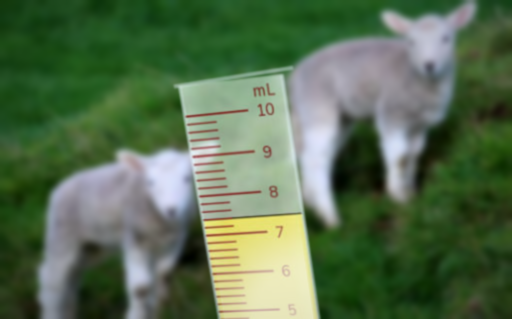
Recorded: 7.4 mL
